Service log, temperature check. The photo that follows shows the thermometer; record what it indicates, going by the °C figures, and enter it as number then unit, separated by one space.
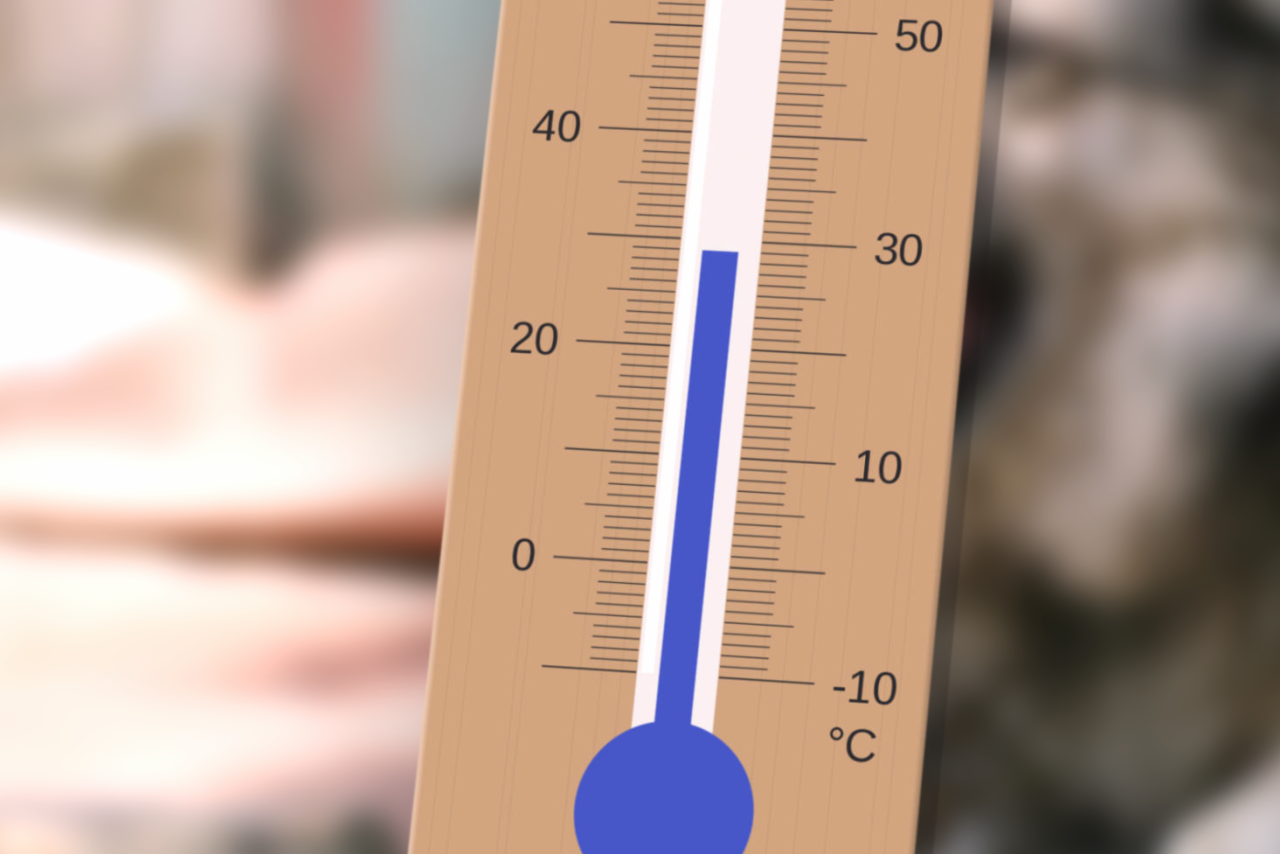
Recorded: 29 °C
